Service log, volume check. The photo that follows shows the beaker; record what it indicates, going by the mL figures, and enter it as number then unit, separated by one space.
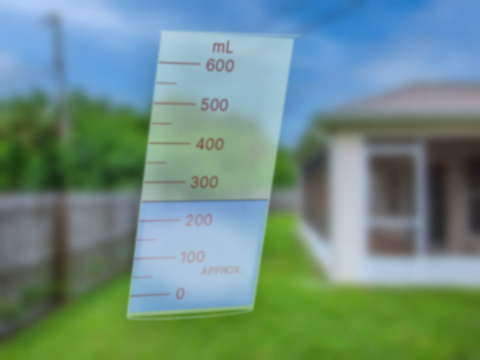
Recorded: 250 mL
